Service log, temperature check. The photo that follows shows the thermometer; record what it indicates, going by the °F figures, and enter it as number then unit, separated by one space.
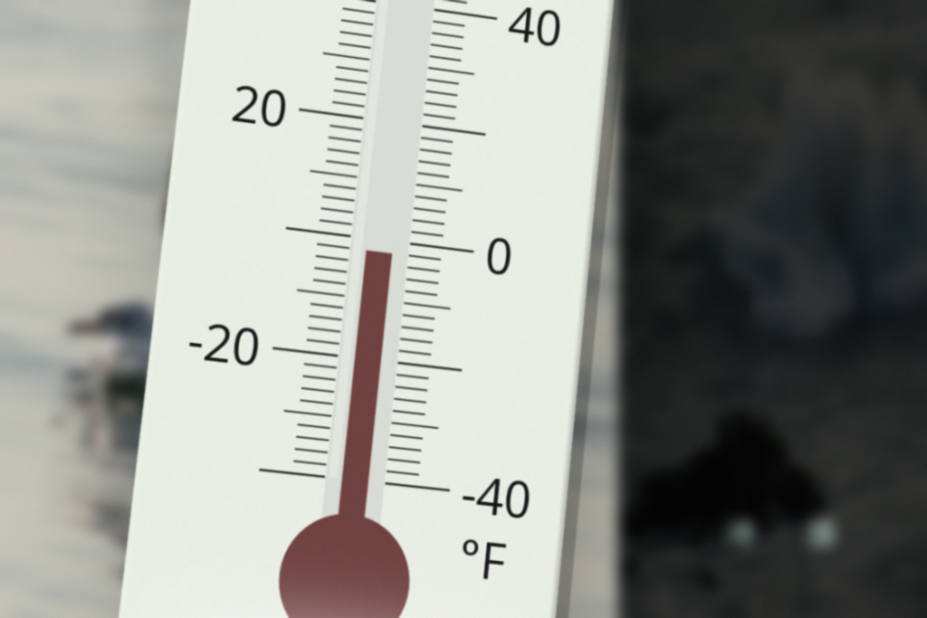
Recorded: -2 °F
